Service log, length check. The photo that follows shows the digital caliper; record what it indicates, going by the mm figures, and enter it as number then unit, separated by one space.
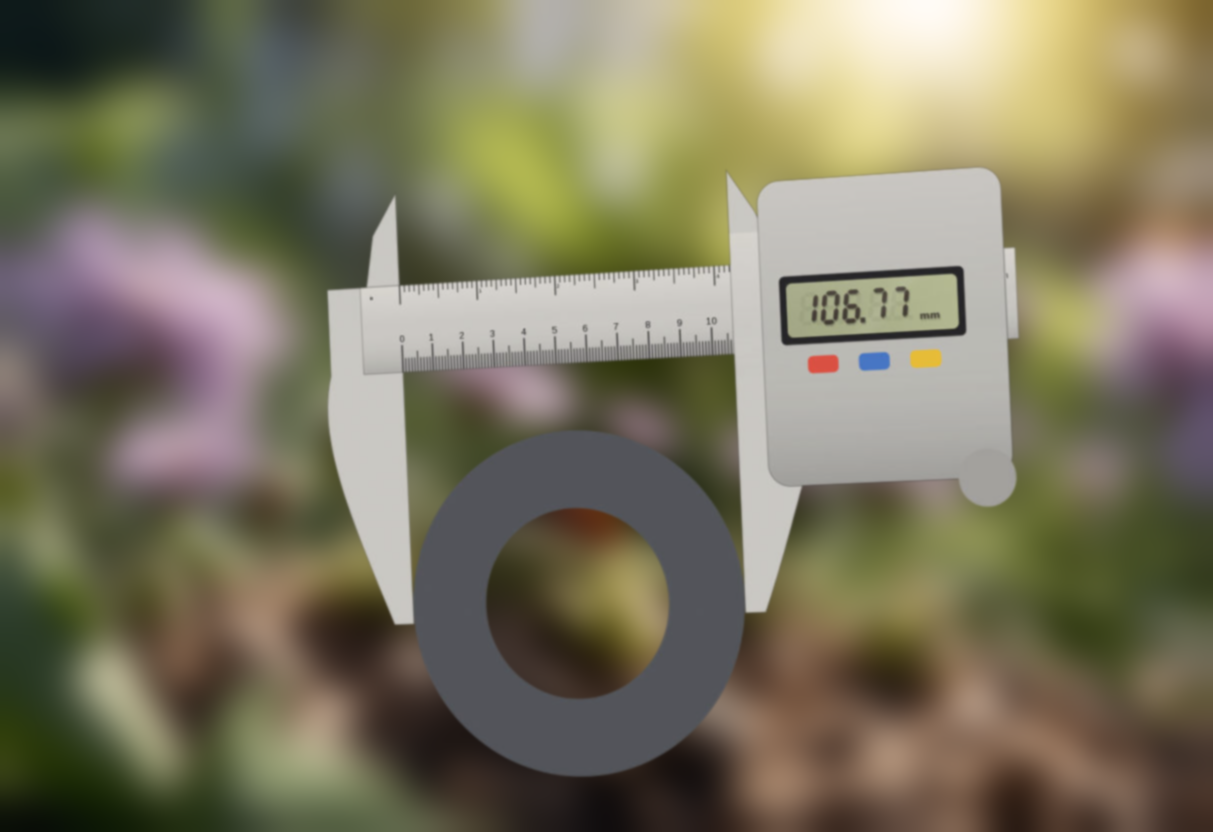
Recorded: 106.77 mm
